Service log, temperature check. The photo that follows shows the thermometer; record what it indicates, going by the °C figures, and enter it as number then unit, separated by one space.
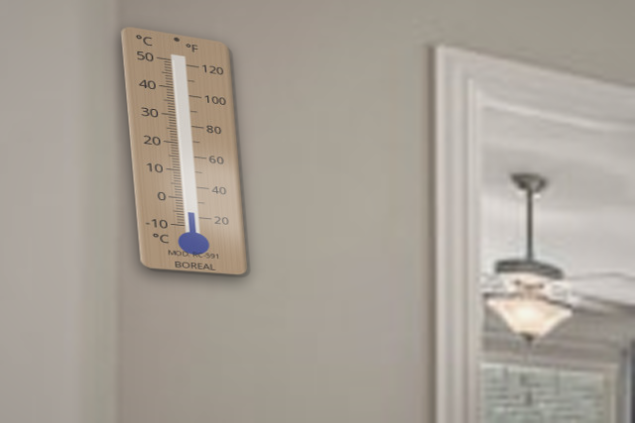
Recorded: -5 °C
